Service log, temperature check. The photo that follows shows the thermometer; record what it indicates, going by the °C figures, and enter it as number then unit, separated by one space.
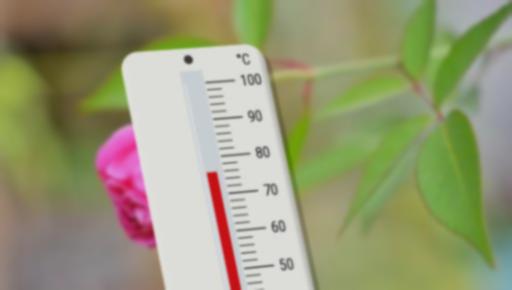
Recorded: 76 °C
